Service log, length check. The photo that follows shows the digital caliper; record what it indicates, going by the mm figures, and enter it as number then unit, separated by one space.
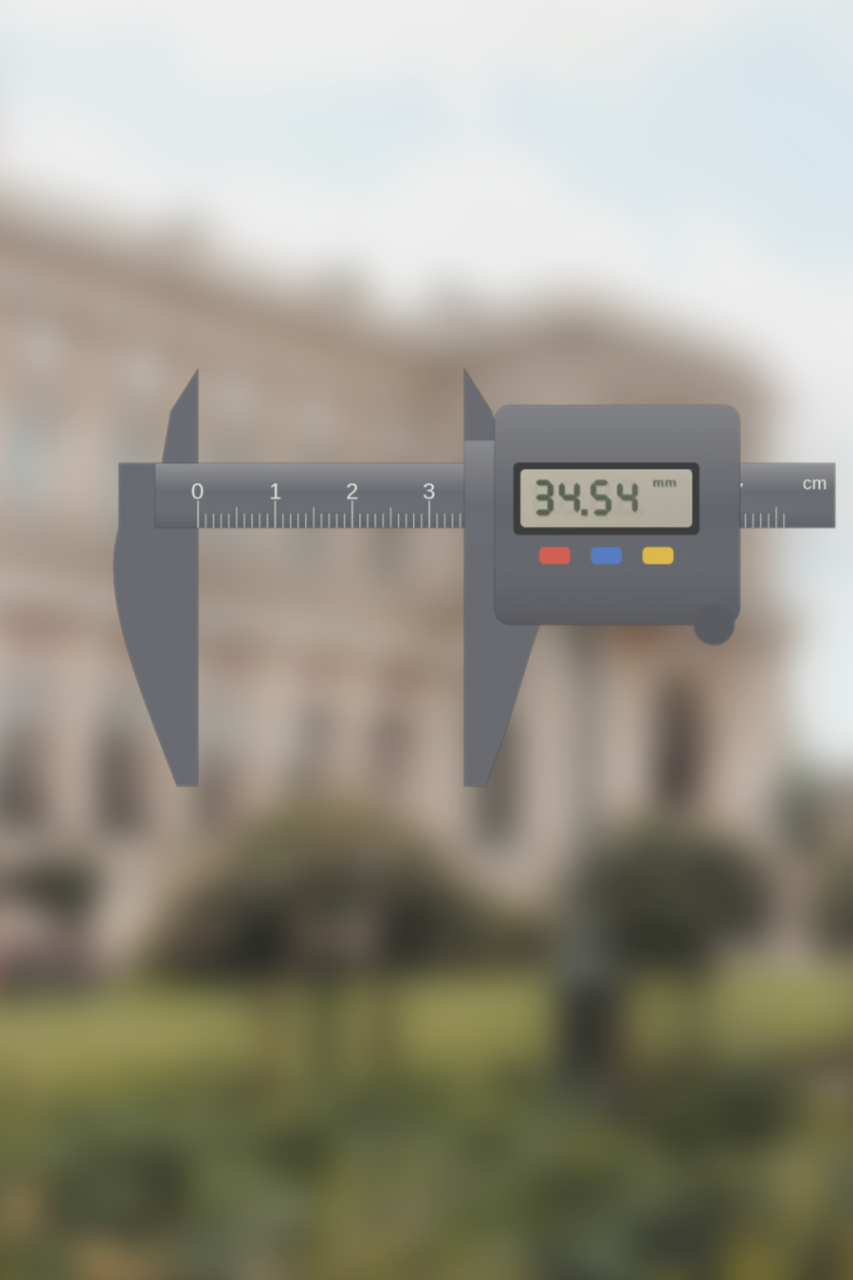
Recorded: 34.54 mm
